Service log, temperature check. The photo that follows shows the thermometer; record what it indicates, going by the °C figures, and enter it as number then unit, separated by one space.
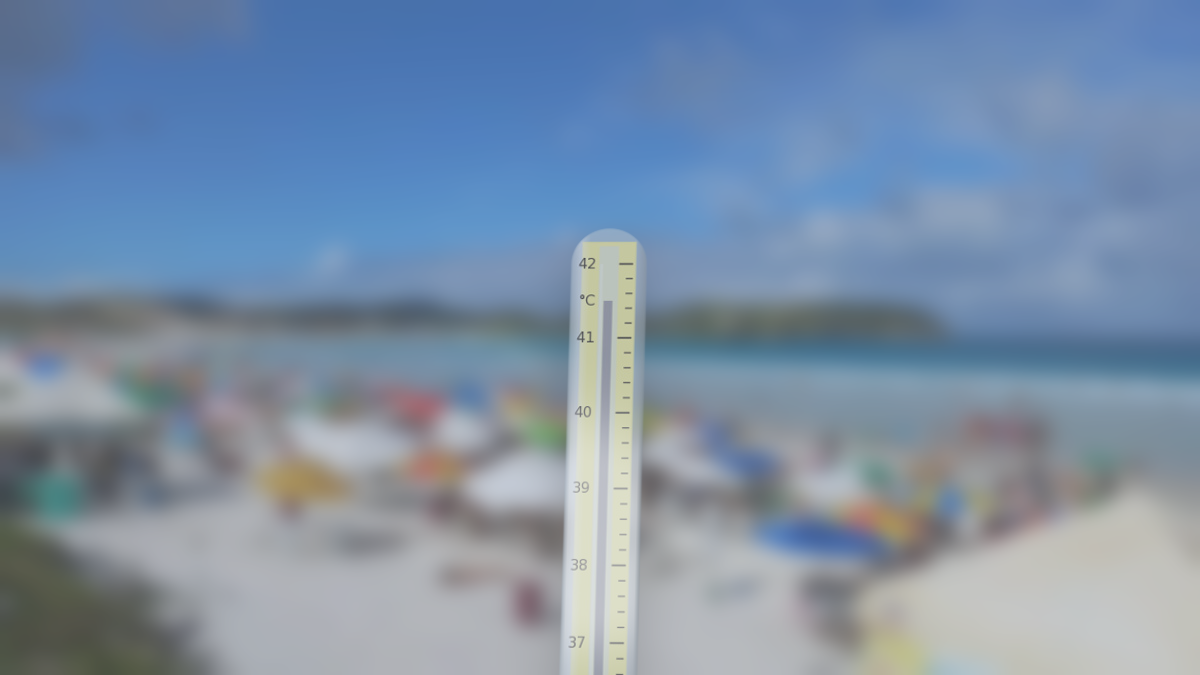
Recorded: 41.5 °C
